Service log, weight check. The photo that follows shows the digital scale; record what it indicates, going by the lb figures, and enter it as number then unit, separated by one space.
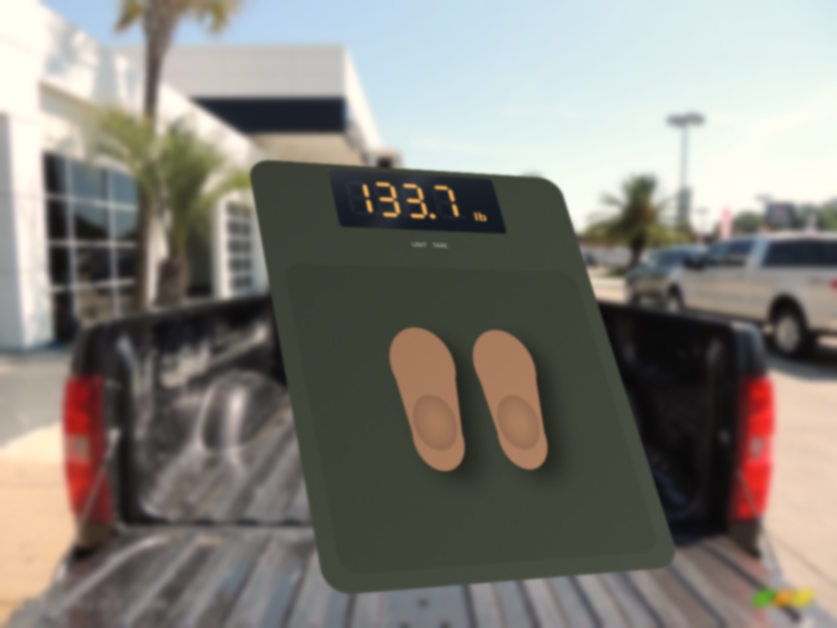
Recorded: 133.7 lb
